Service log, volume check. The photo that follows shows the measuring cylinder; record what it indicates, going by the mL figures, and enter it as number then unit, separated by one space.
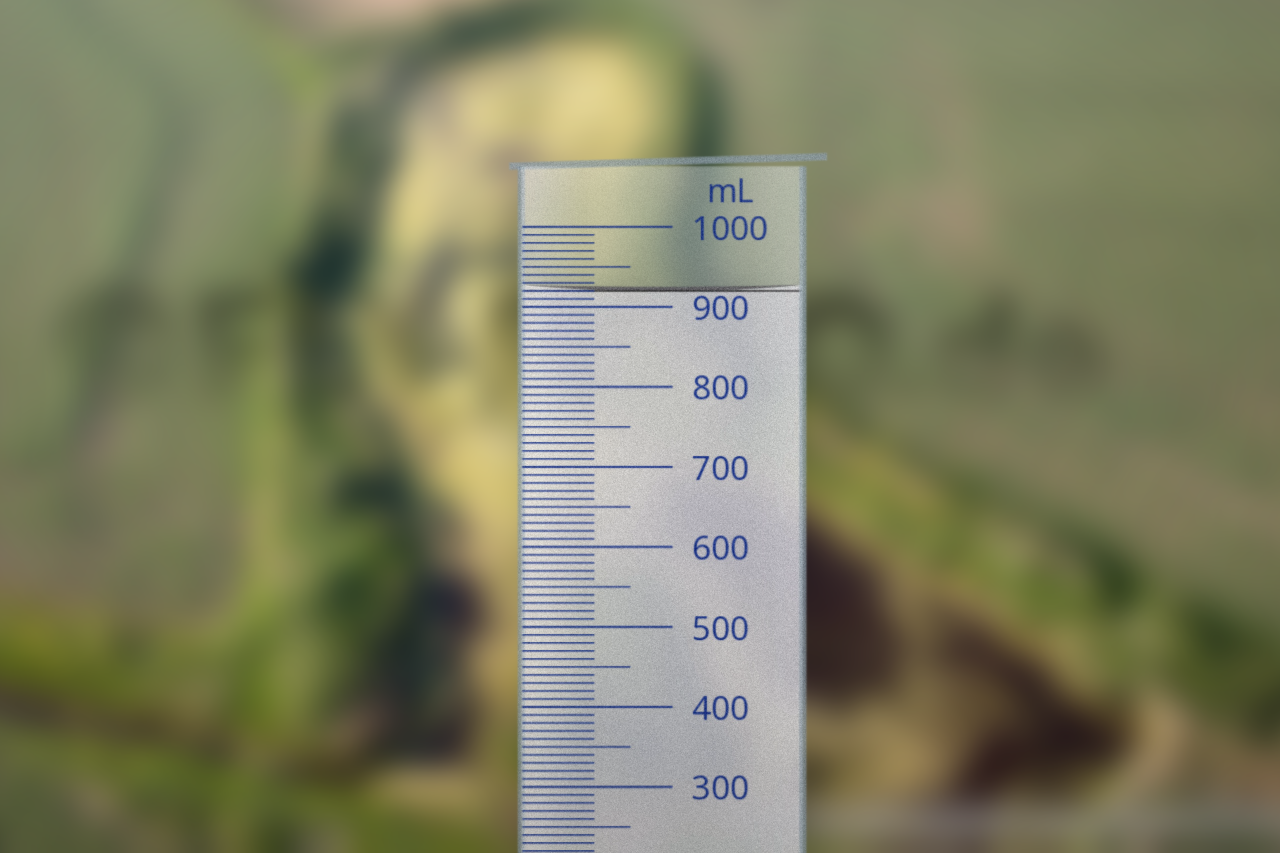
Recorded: 920 mL
